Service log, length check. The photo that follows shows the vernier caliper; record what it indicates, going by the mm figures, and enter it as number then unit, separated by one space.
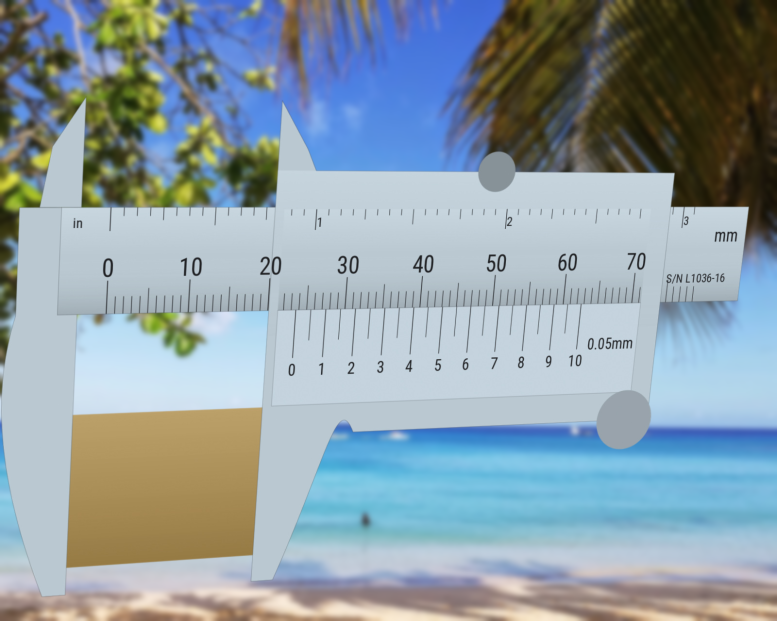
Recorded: 23.6 mm
